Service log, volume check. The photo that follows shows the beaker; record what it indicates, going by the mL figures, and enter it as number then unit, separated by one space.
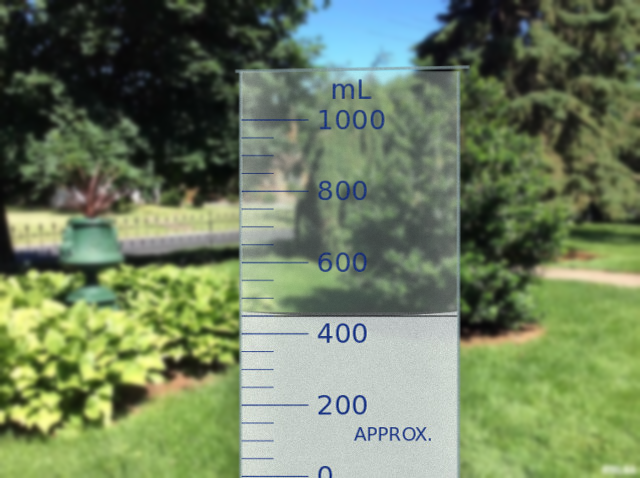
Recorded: 450 mL
